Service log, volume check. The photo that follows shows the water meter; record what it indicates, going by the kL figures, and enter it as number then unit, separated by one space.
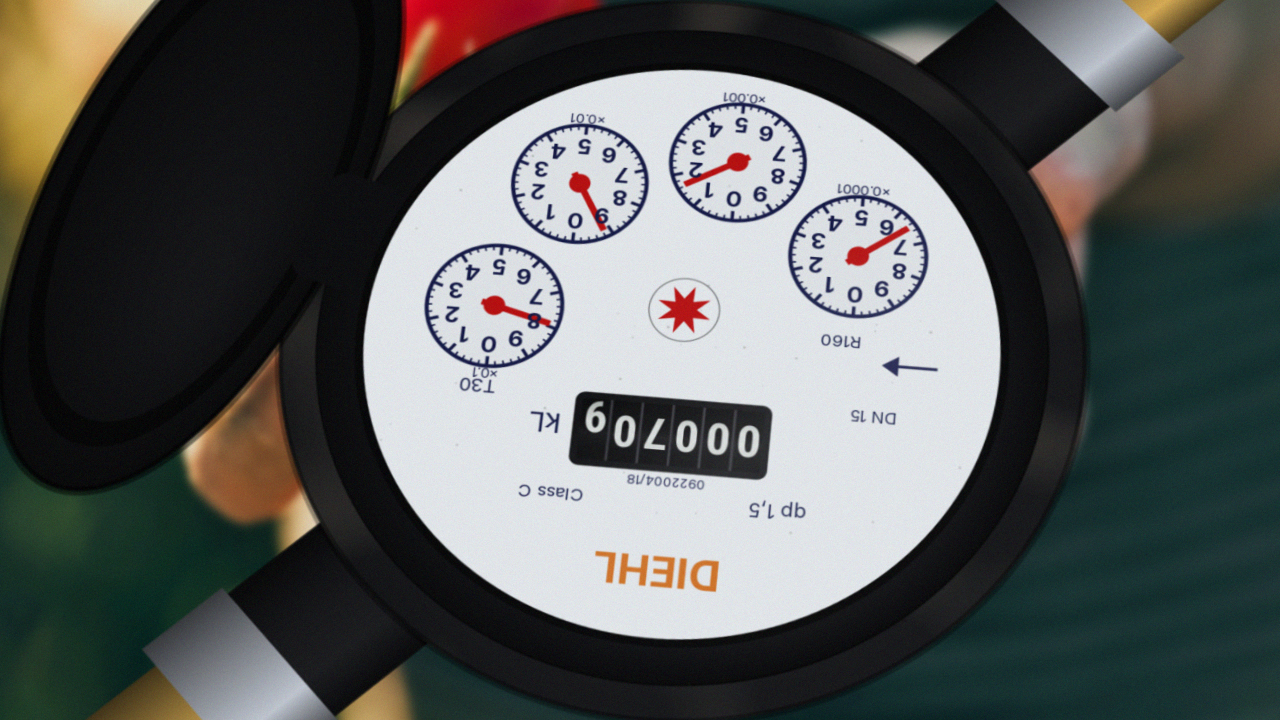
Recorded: 708.7916 kL
